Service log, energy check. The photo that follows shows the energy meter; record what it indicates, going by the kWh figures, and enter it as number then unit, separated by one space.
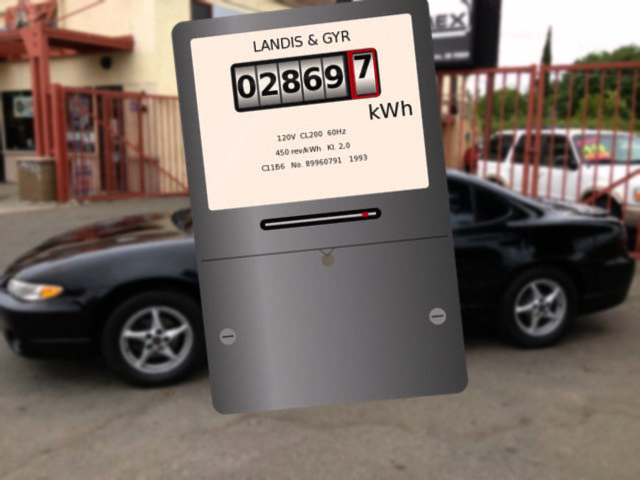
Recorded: 2869.7 kWh
